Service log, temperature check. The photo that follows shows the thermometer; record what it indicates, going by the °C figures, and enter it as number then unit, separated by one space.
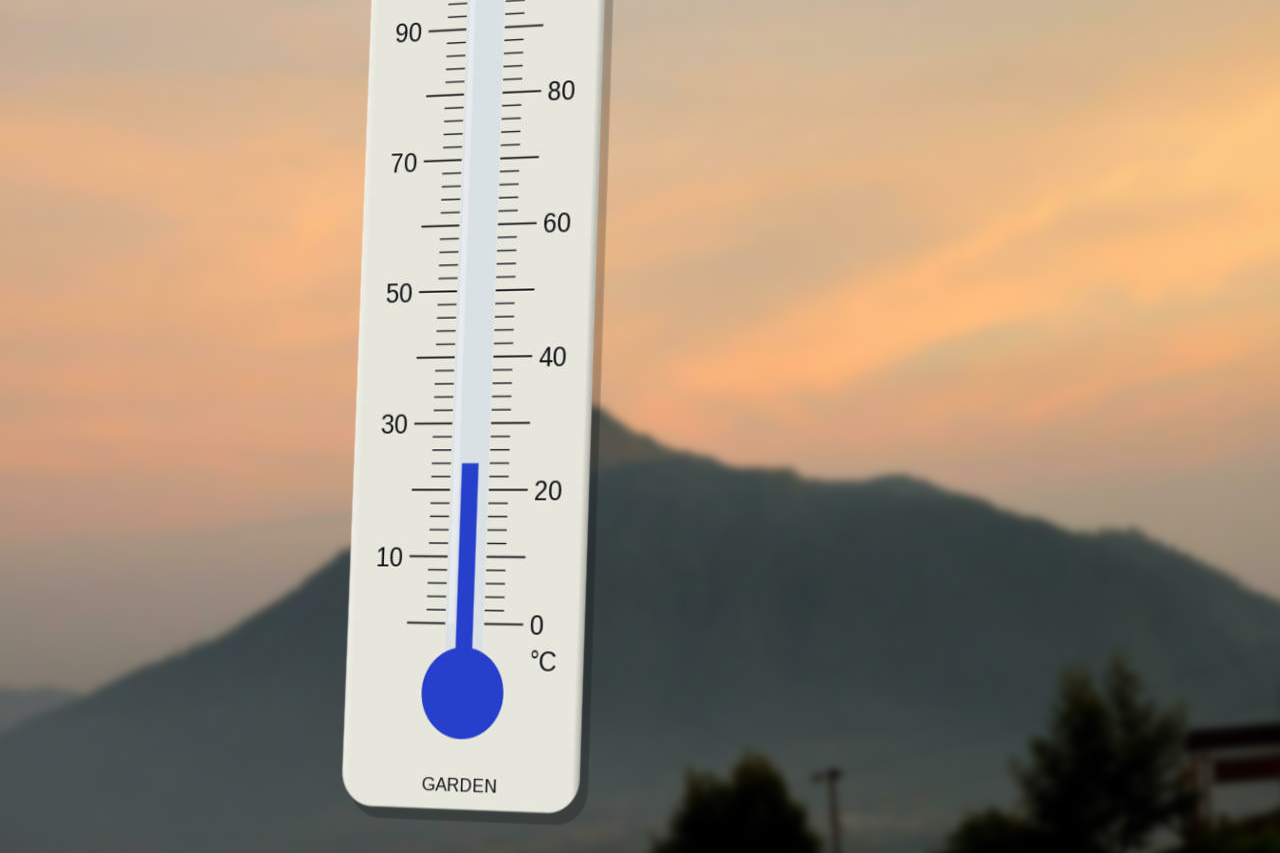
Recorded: 24 °C
